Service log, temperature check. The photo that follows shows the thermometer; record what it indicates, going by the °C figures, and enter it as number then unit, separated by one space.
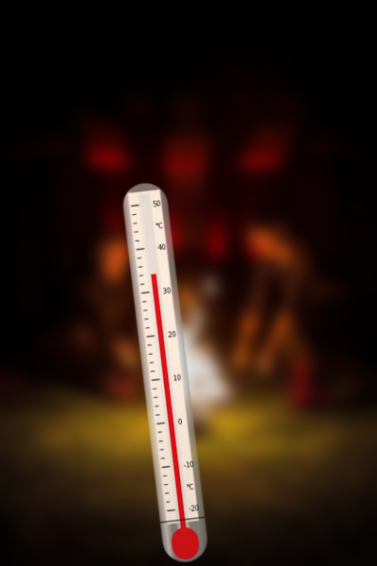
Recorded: 34 °C
